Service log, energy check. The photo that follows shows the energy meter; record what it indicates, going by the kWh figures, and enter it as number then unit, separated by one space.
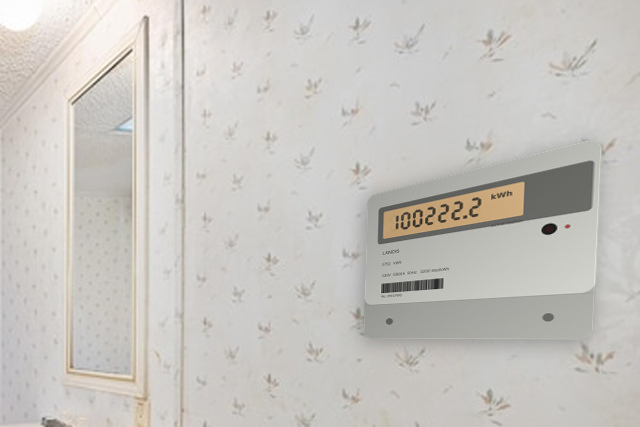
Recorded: 100222.2 kWh
